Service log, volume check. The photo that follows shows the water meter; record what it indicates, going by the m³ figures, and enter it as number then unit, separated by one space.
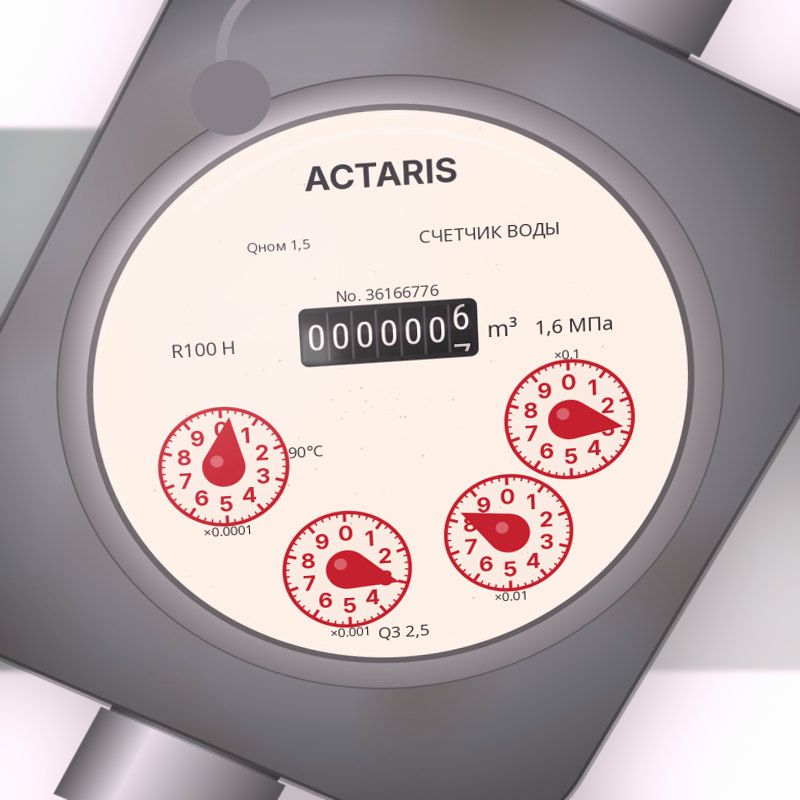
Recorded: 6.2830 m³
